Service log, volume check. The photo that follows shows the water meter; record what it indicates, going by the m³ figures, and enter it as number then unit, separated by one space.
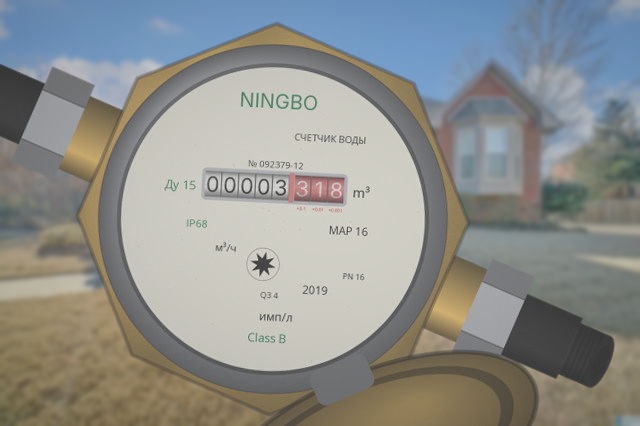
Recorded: 3.318 m³
